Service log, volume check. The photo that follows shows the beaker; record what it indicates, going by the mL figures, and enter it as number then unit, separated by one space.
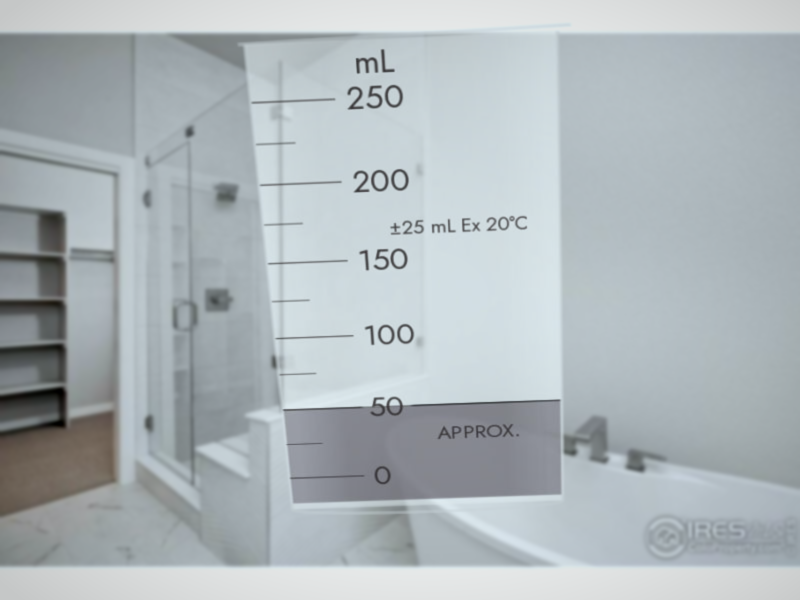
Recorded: 50 mL
